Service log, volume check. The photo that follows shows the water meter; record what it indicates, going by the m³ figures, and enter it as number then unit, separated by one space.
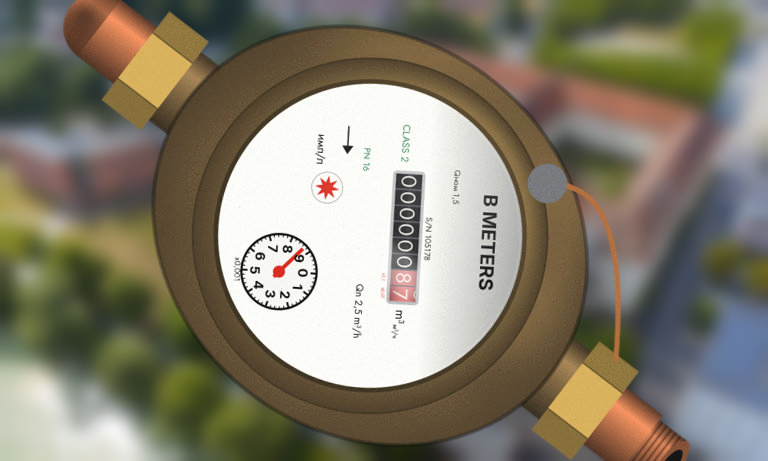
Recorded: 0.868 m³
